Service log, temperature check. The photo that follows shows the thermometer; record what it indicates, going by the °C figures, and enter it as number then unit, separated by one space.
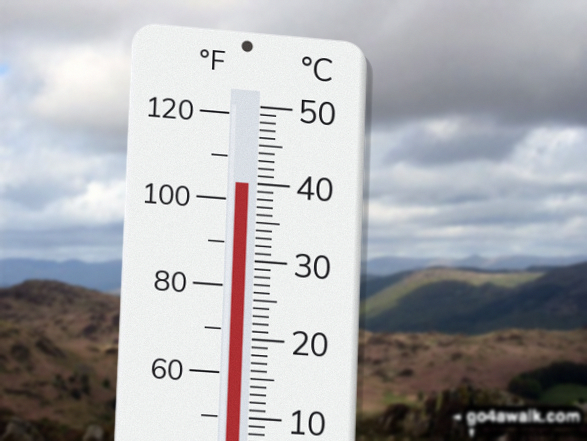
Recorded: 40 °C
